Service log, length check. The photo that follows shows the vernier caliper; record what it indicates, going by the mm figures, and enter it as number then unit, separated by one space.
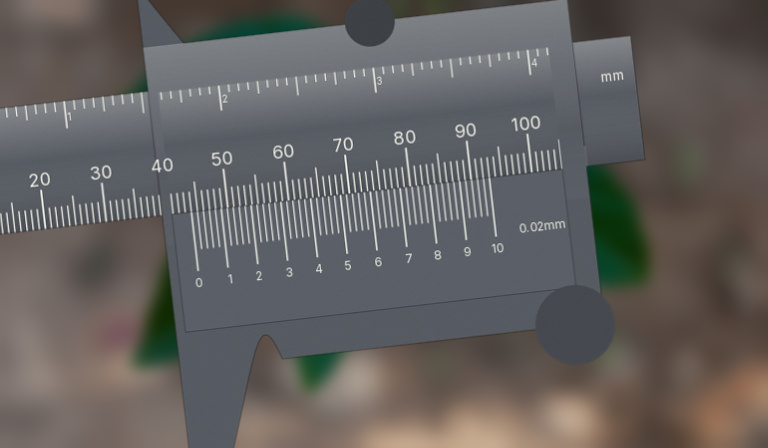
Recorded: 44.0 mm
